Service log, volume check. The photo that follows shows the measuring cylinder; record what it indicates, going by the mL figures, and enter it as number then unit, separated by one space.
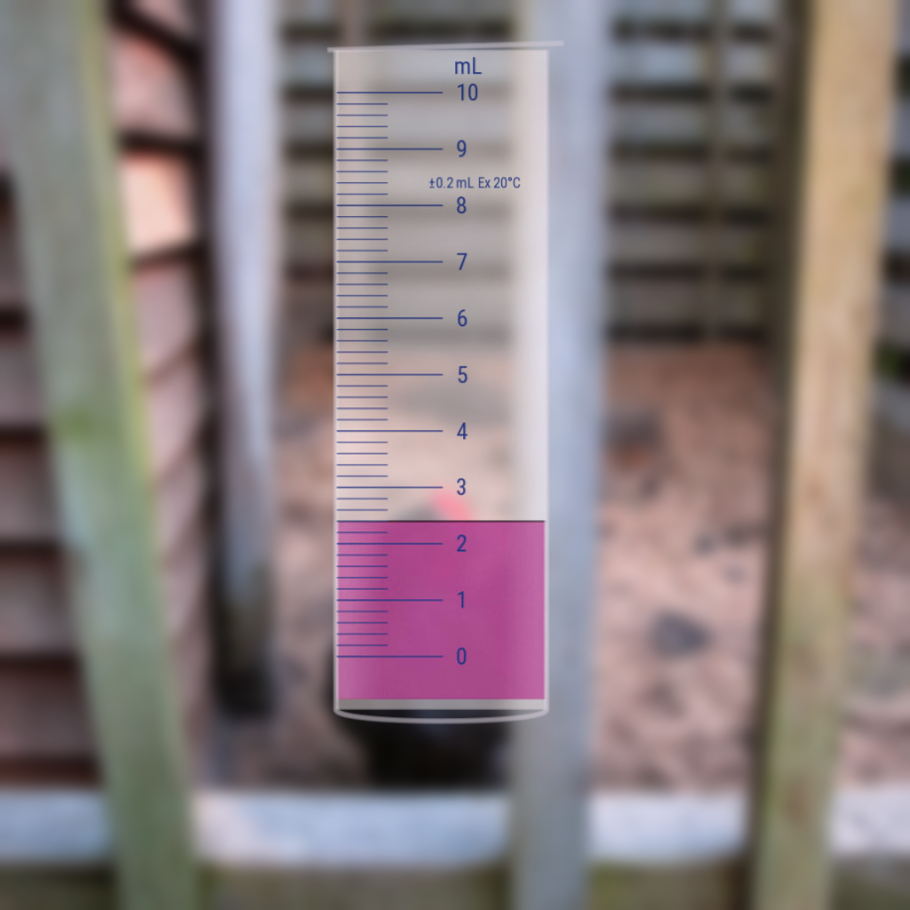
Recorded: 2.4 mL
